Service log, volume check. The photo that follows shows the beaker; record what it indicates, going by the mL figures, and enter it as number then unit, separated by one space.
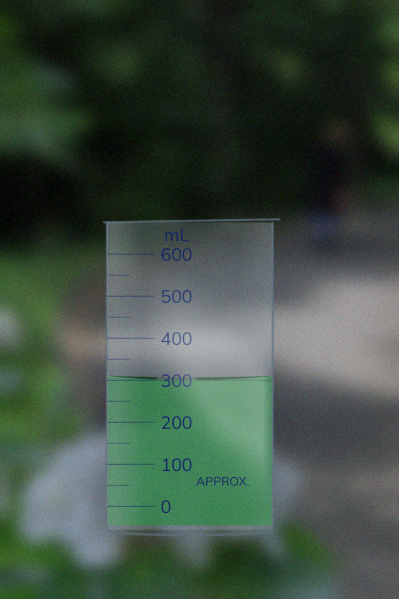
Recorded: 300 mL
